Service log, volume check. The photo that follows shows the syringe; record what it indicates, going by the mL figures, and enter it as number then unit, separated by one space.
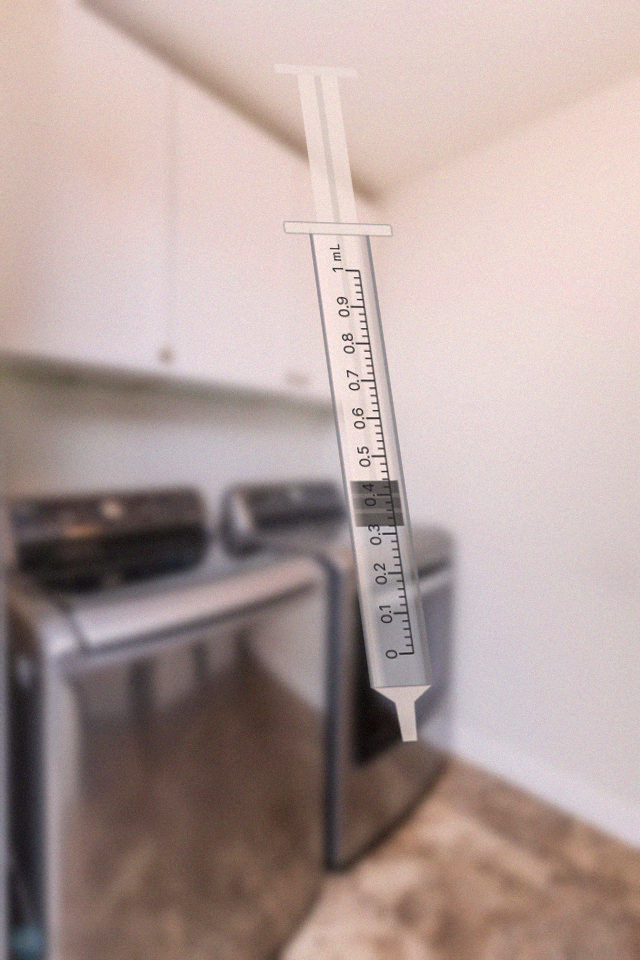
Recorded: 0.32 mL
